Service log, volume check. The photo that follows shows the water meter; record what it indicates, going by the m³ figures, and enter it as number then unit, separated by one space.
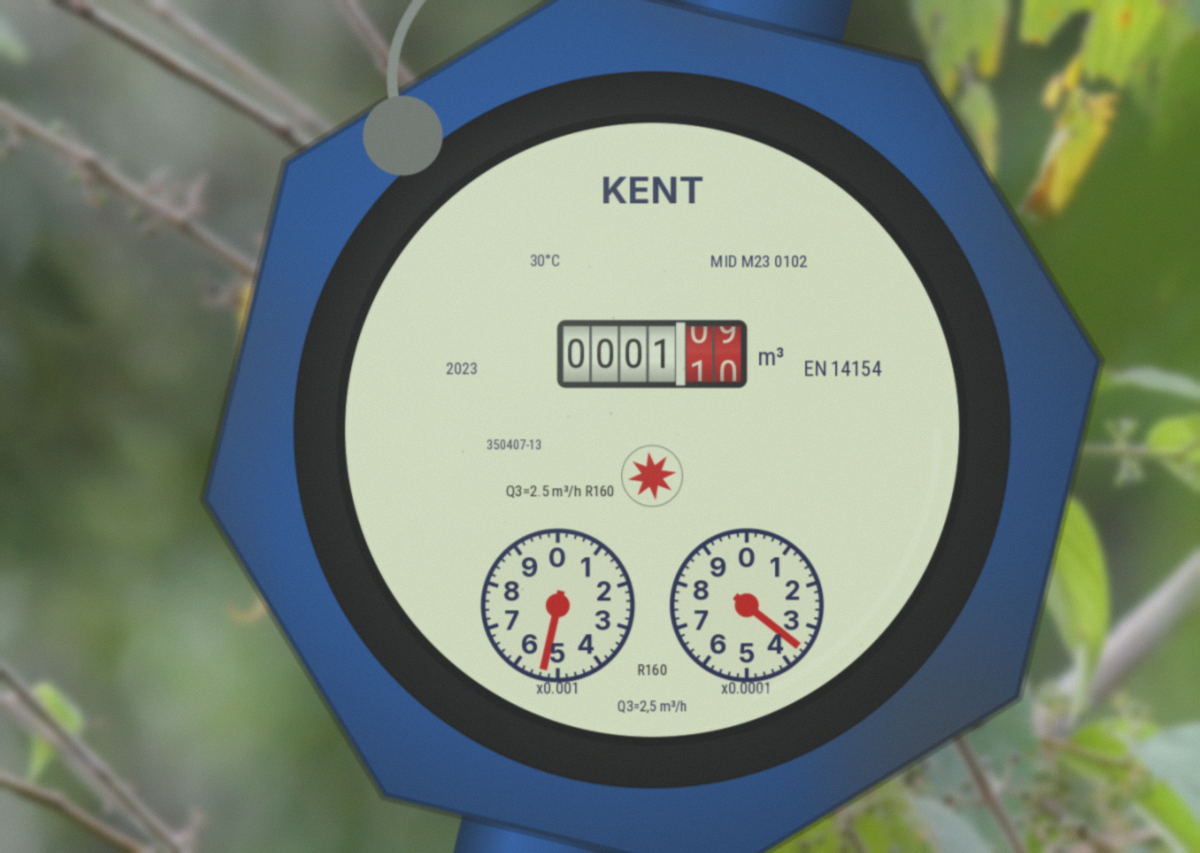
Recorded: 1.0953 m³
